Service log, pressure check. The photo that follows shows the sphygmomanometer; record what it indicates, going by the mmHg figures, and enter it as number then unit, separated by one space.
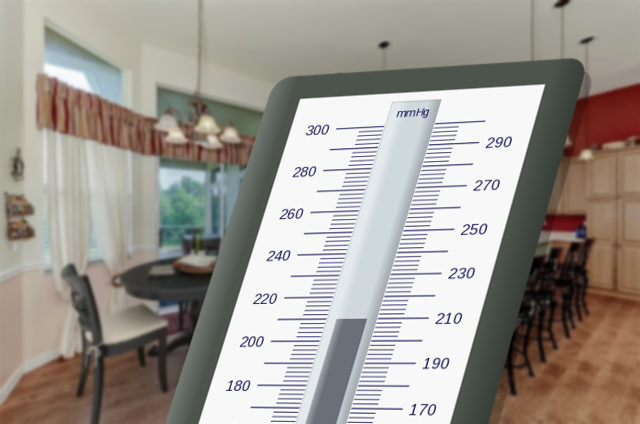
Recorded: 210 mmHg
